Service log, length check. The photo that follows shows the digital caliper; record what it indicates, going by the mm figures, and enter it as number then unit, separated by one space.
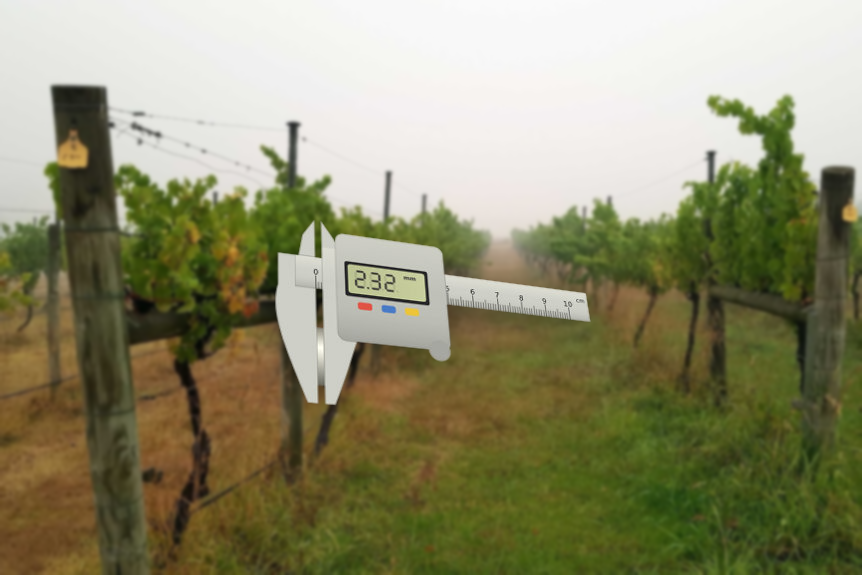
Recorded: 2.32 mm
